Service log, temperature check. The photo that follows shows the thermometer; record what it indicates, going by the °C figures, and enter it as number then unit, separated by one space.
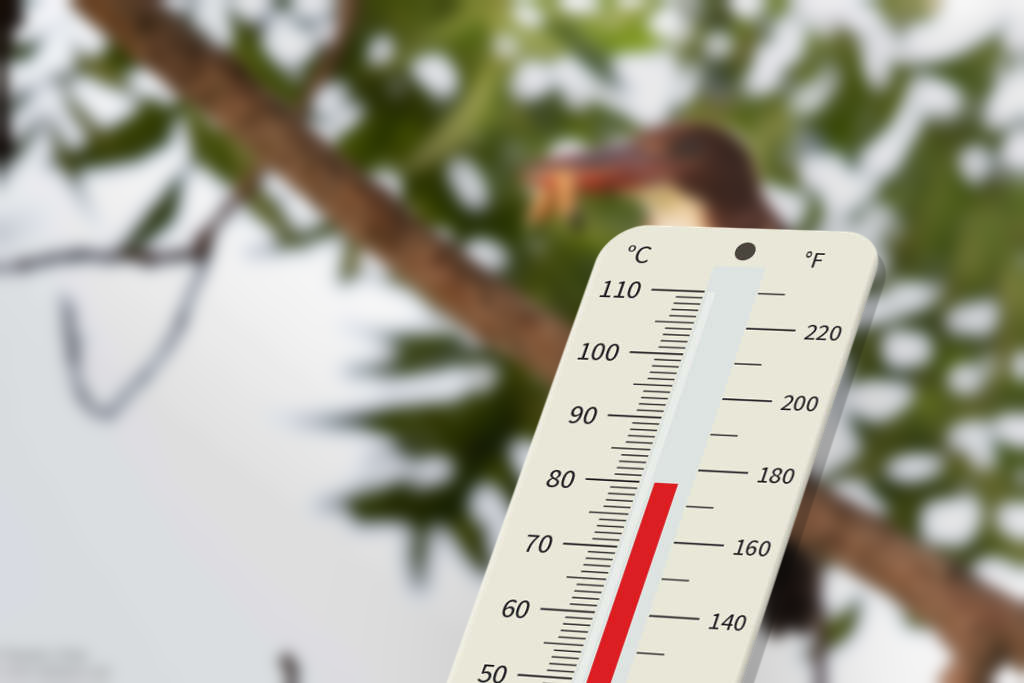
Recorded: 80 °C
